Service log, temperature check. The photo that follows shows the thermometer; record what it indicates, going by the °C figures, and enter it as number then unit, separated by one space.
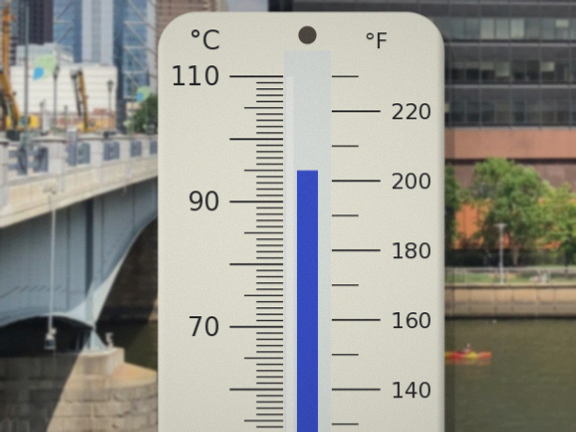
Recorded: 95 °C
